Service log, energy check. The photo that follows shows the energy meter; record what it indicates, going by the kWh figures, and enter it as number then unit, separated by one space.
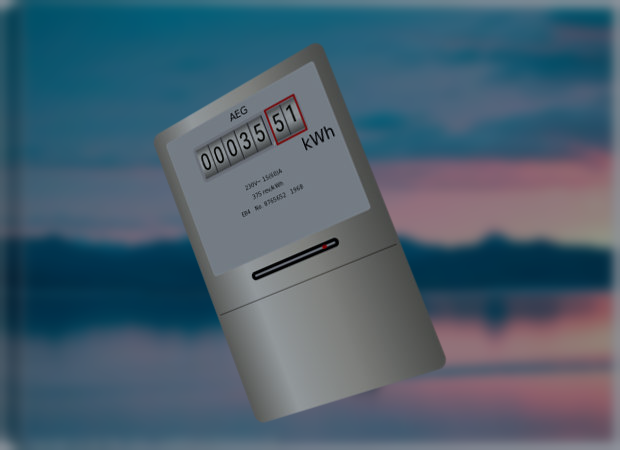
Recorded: 35.51 kWh
